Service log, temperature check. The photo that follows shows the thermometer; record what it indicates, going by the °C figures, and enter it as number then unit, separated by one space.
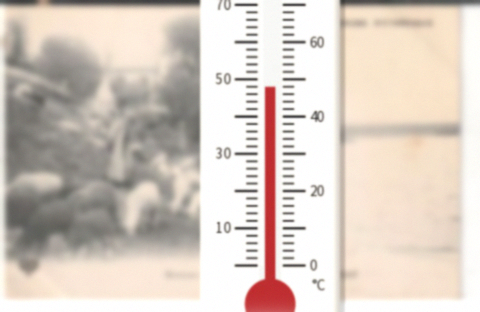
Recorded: 48 °C
